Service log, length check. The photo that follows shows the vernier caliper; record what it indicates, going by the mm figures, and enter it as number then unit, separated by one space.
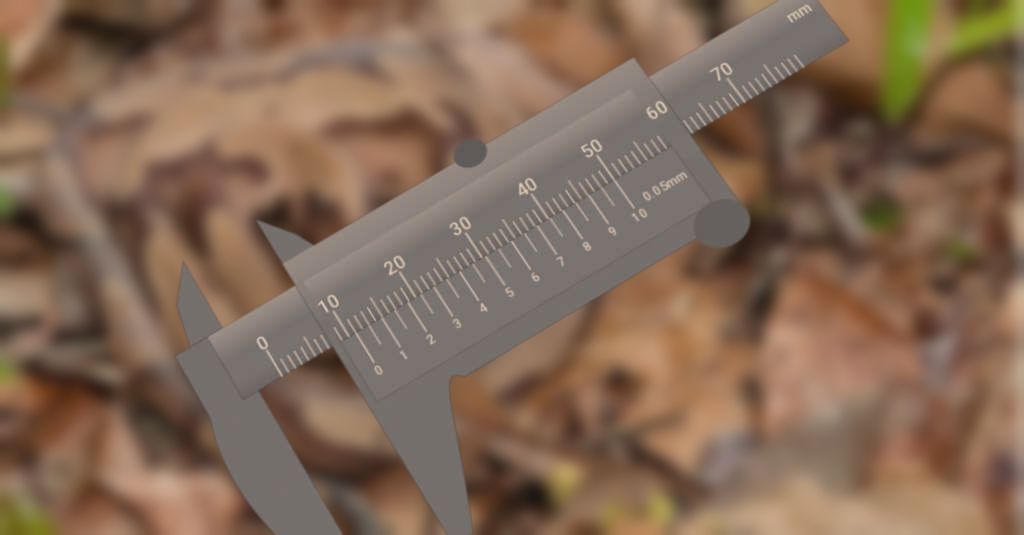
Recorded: 11.0 mm
